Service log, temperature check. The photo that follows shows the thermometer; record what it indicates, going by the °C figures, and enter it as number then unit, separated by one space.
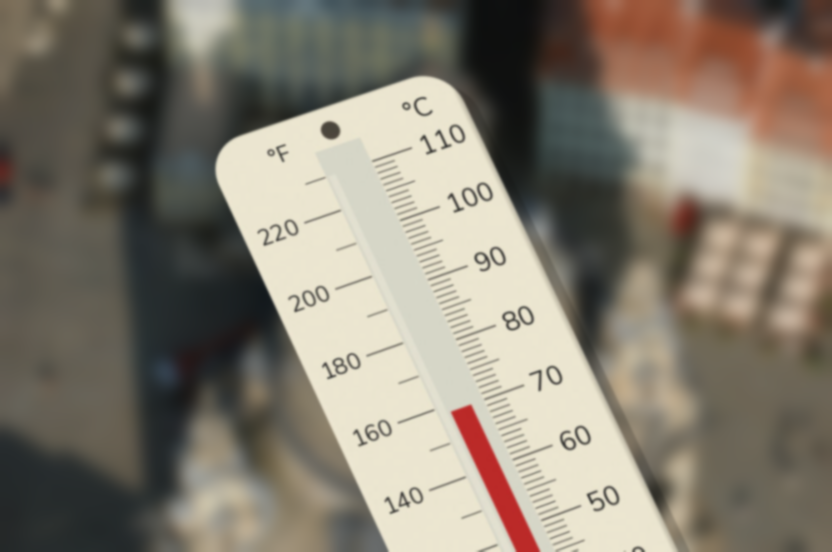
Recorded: 70 °C
